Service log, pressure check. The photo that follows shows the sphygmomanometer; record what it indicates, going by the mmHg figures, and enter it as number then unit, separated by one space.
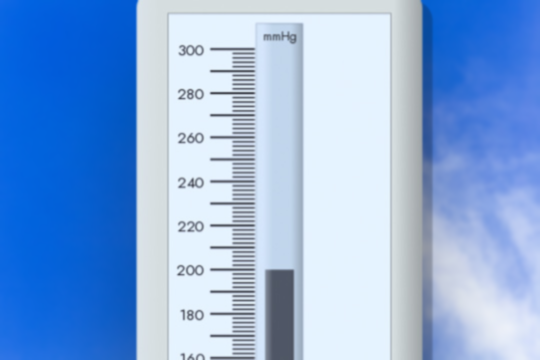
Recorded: 200 mmHg
